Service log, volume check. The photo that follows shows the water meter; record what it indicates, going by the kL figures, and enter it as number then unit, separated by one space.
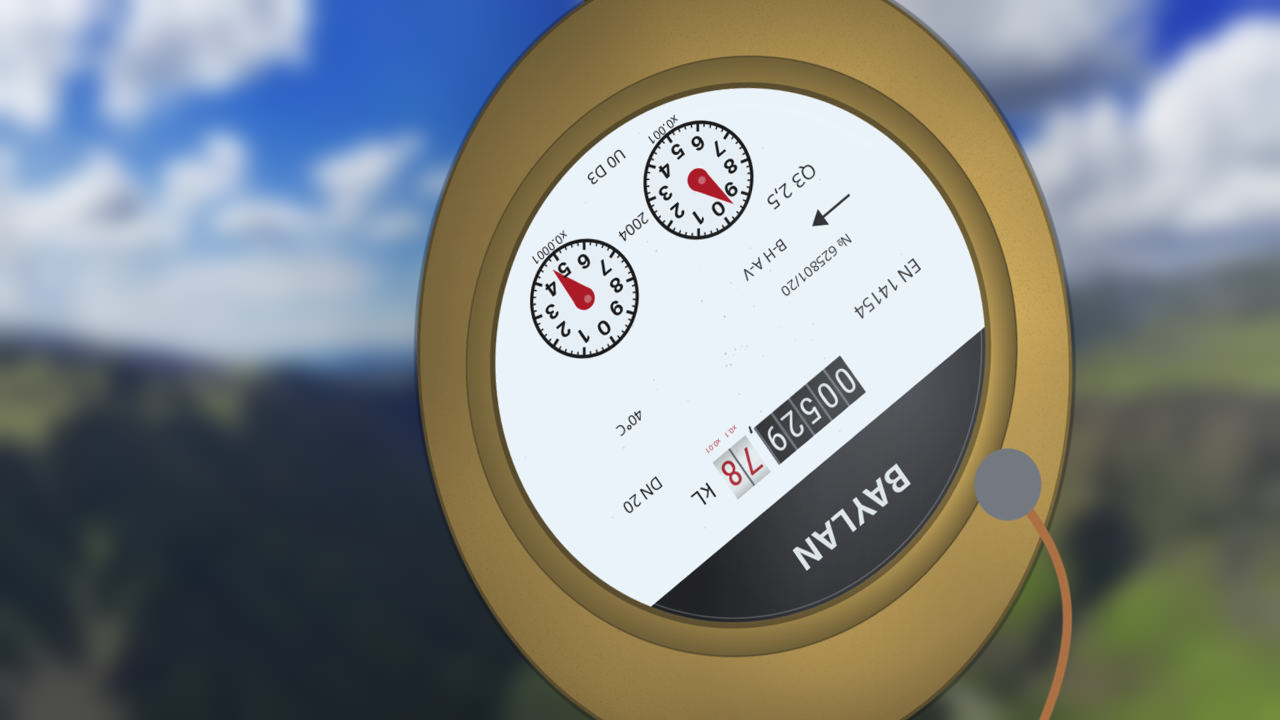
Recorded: 529.7794 kL
